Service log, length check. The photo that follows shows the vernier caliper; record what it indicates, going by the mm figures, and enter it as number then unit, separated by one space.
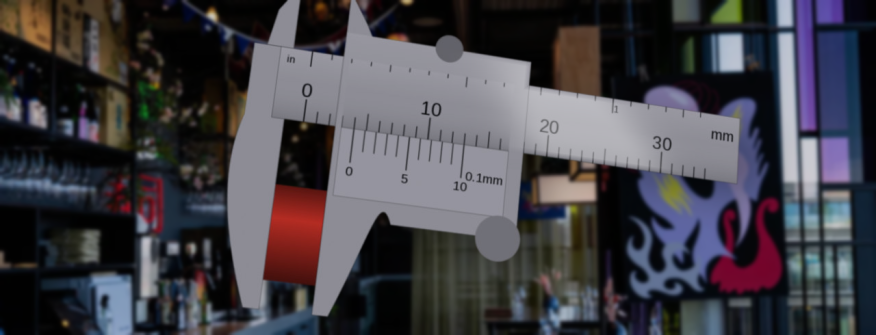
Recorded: 4.0 mm
